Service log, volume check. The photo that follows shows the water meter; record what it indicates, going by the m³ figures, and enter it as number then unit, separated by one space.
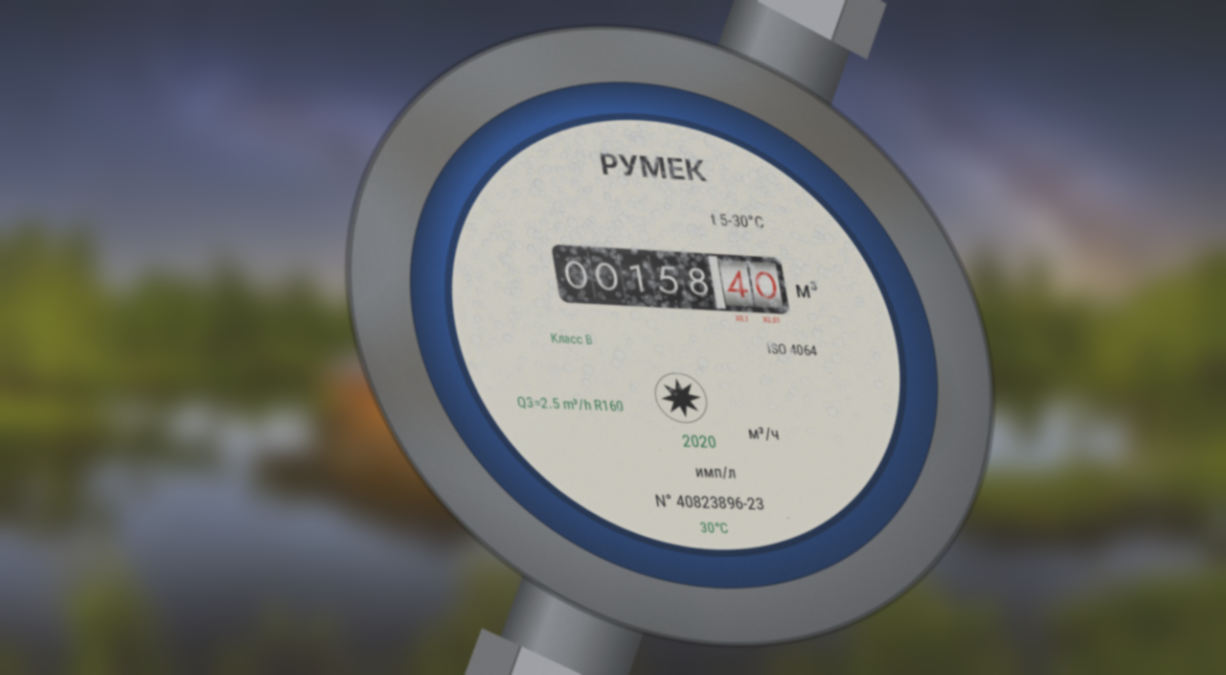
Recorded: 158.40 m³
